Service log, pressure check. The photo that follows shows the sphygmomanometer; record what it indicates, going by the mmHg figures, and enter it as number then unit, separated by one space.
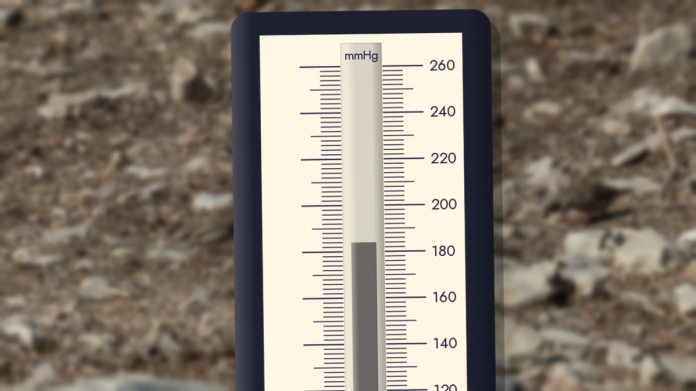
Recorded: 184 mmHg
